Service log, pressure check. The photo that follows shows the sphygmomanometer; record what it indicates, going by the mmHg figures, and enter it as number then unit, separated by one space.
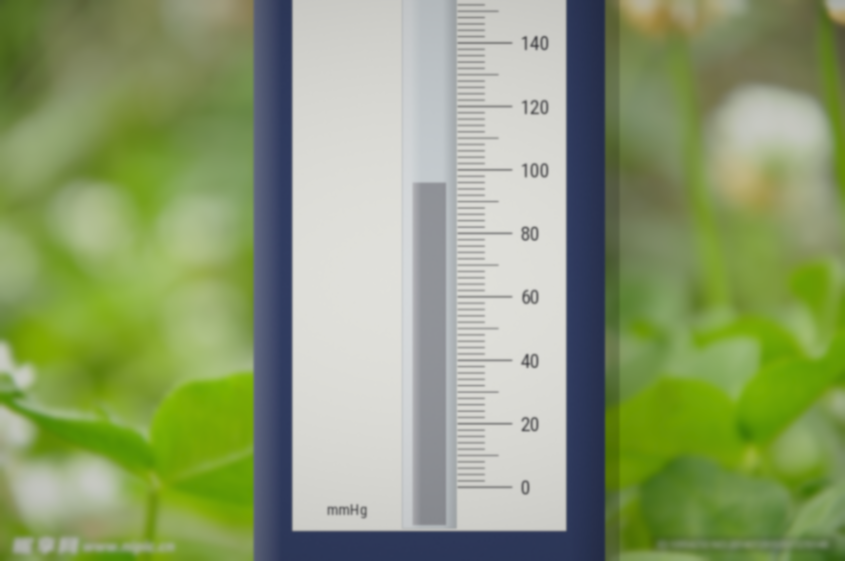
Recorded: 96 mmHg
